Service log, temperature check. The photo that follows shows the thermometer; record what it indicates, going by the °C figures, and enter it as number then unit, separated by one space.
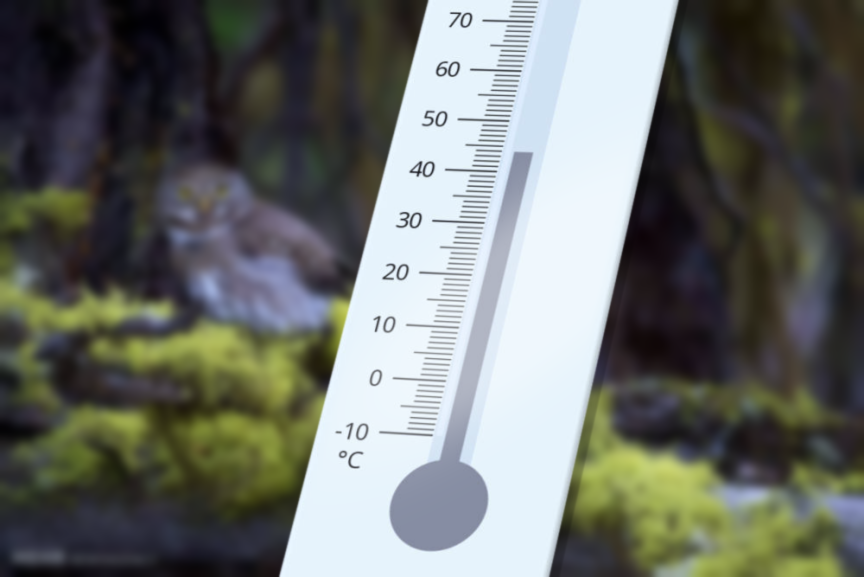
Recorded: 44 °C
